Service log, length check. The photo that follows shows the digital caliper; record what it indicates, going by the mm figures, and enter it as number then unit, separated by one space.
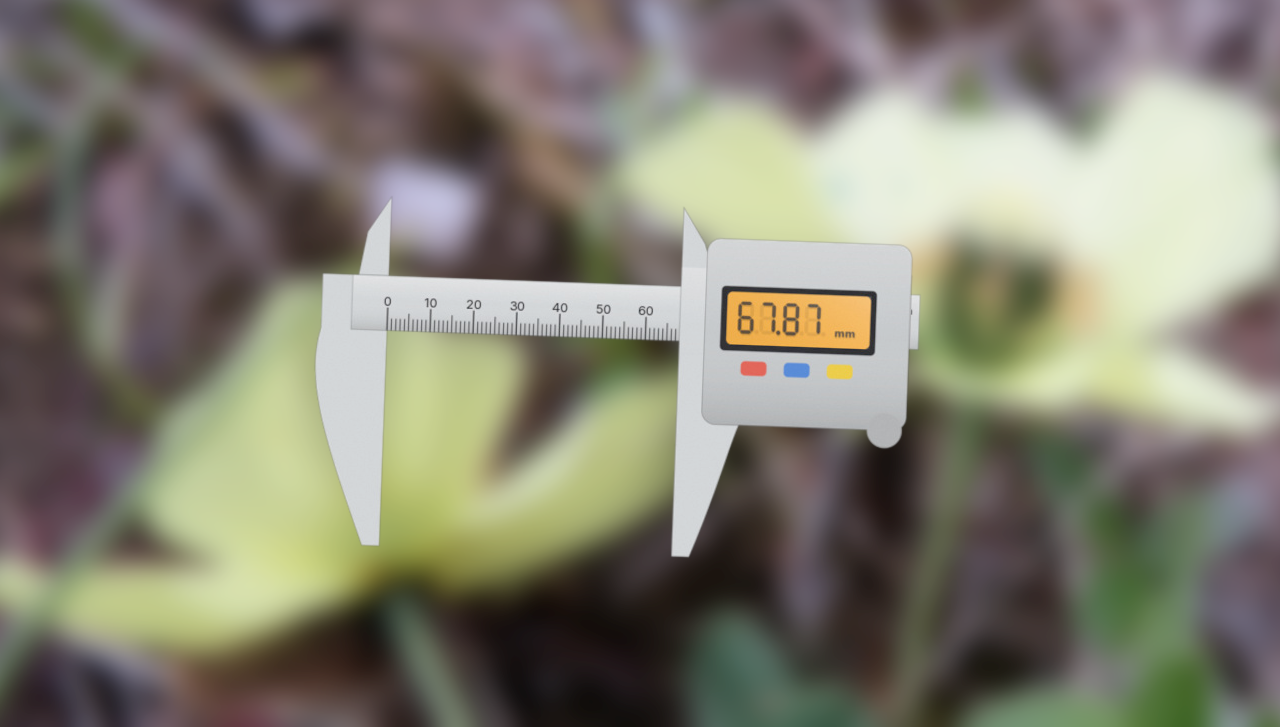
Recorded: 67.87 mm
